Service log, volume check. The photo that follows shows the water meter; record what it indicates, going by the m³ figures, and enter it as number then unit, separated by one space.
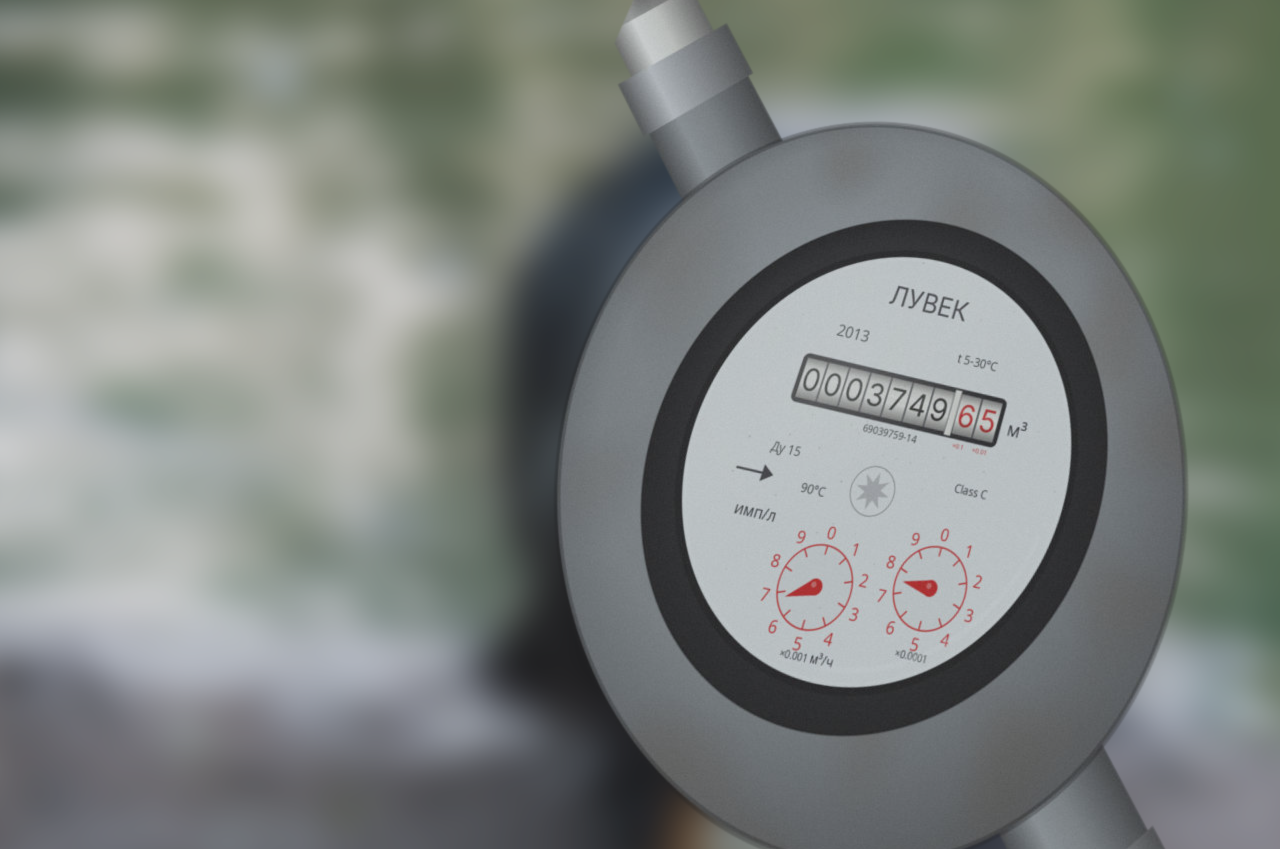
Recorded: 3749.6567 m³
